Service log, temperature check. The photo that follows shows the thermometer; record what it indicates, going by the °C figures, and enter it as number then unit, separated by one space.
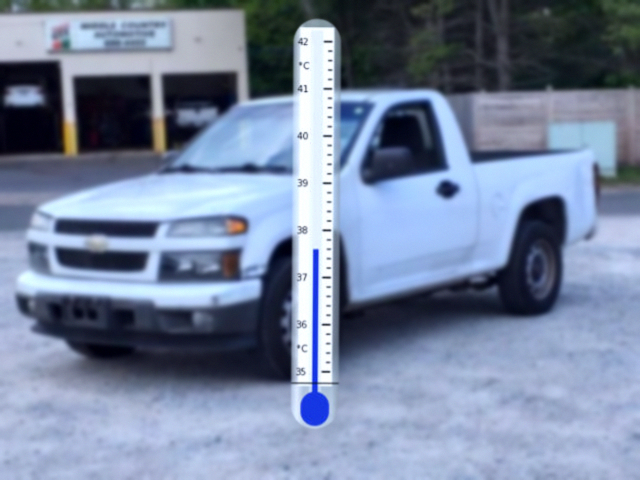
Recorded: 37.6 °C
